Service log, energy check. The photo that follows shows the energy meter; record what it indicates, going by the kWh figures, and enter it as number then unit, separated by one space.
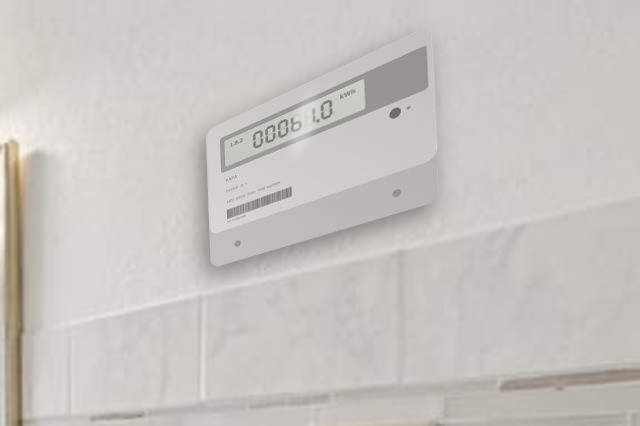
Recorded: 61.0 kWh
